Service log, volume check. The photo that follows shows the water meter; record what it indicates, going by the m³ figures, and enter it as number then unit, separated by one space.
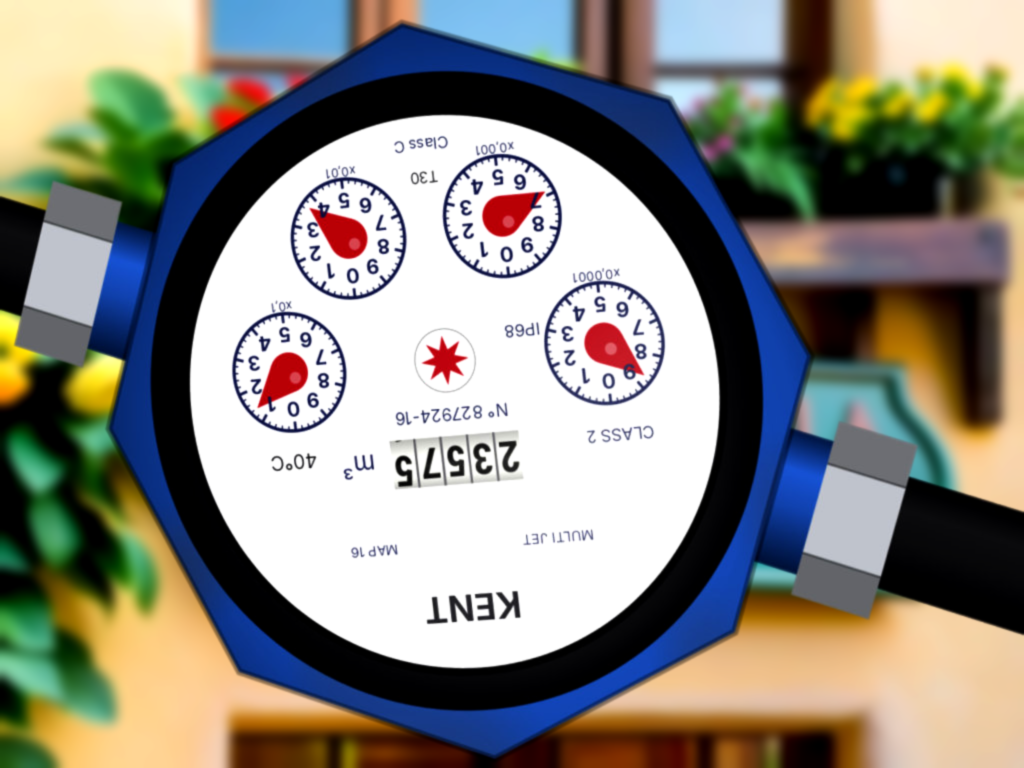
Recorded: 23575.1368 m³
